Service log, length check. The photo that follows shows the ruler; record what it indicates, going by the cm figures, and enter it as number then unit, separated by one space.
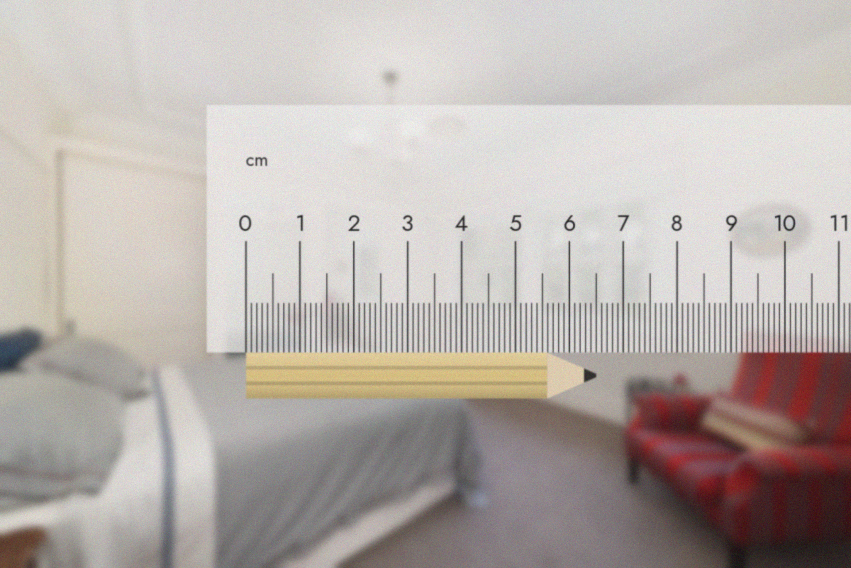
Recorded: 6.5 cm
